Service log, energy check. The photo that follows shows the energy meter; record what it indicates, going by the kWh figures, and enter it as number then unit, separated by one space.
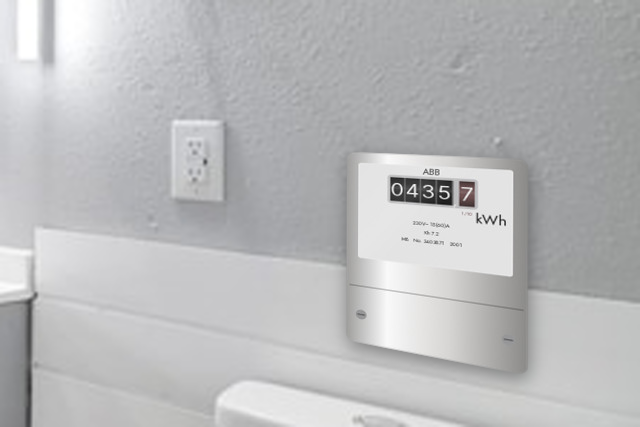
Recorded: 435.7 kWh
